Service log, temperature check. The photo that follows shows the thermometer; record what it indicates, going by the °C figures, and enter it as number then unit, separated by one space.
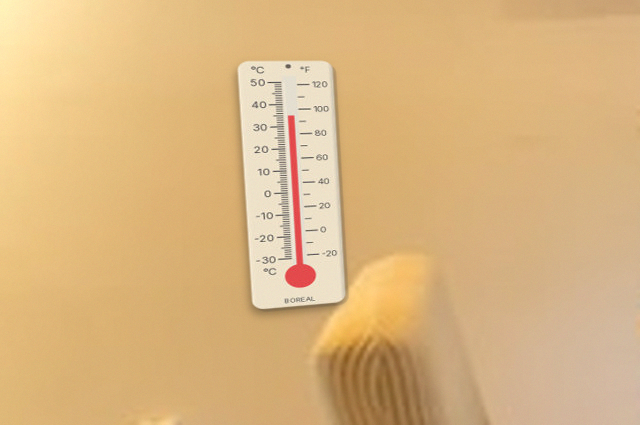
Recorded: 35 °C
